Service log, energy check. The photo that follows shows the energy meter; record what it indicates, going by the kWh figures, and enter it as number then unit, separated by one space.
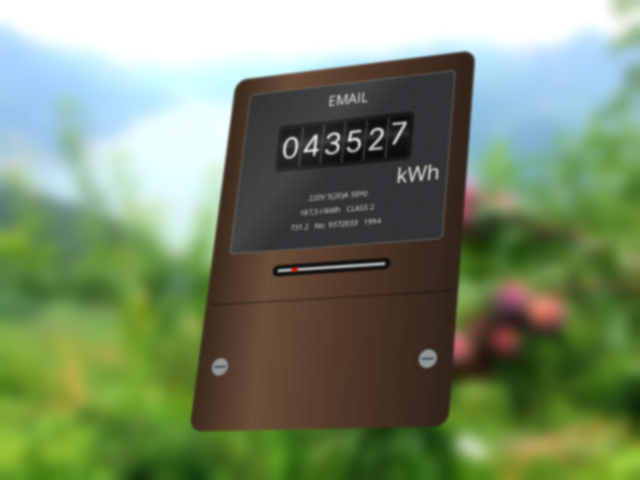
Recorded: 43527 kWh
